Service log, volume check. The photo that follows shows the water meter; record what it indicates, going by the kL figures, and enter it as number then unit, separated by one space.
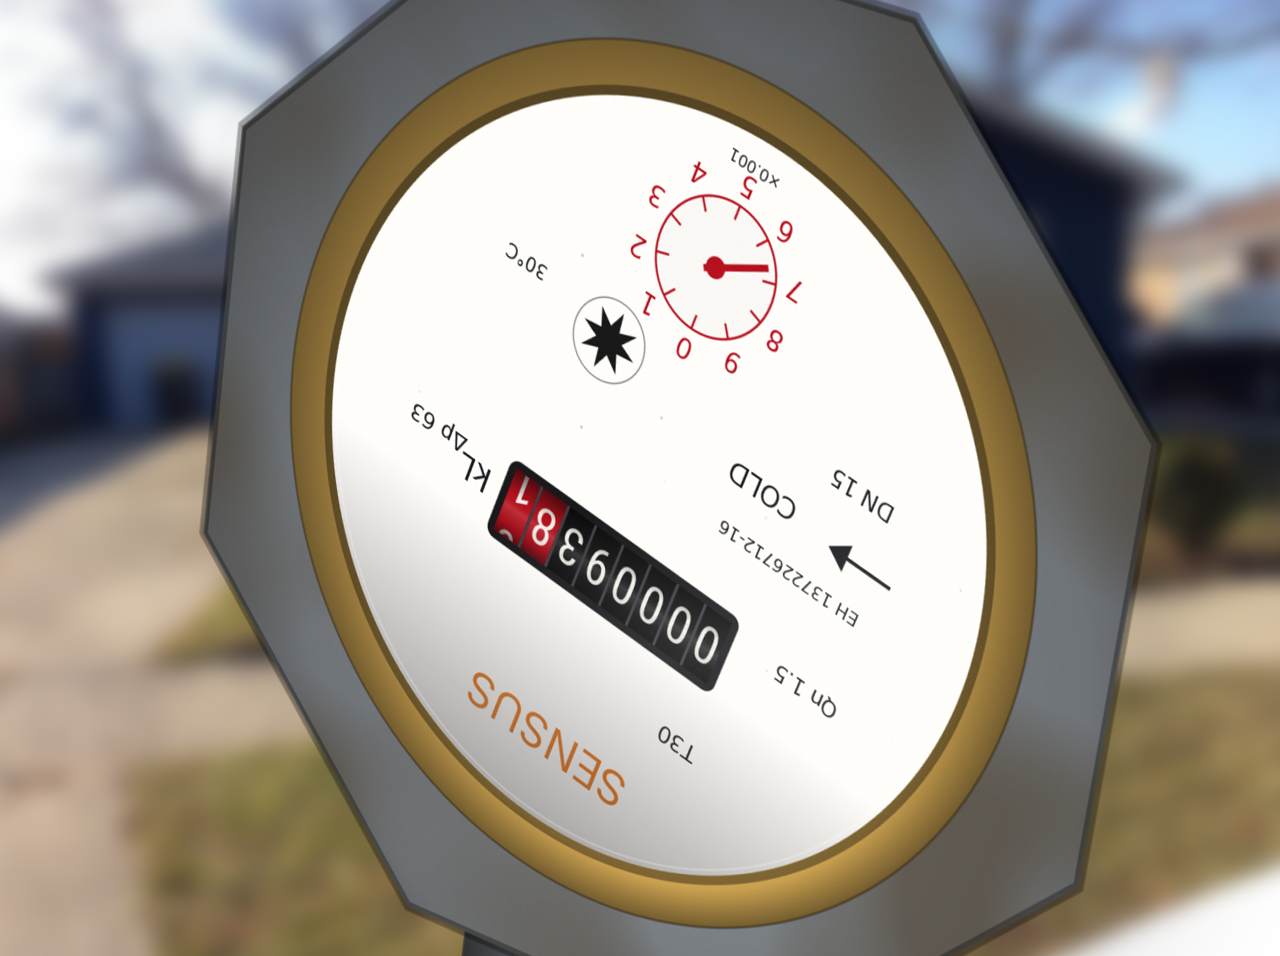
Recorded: 93.806 kL
